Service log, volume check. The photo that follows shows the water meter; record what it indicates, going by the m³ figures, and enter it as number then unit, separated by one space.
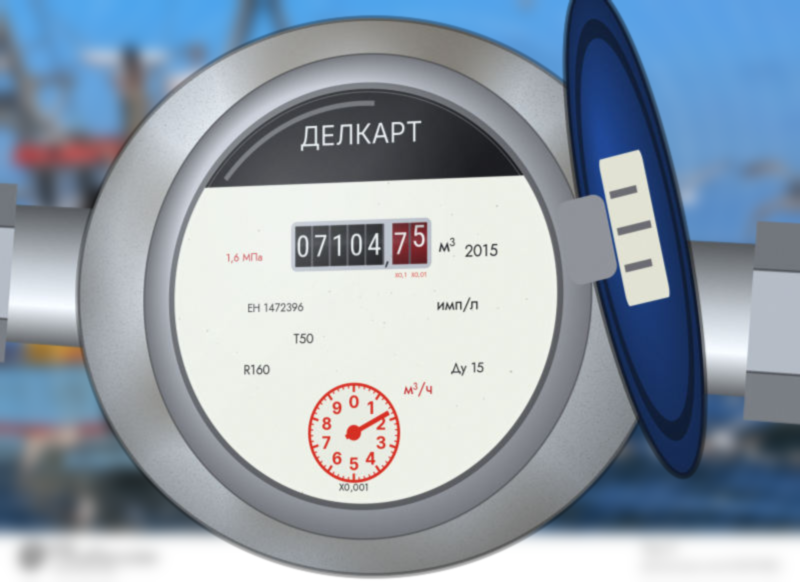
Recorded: 7104.751 m³
